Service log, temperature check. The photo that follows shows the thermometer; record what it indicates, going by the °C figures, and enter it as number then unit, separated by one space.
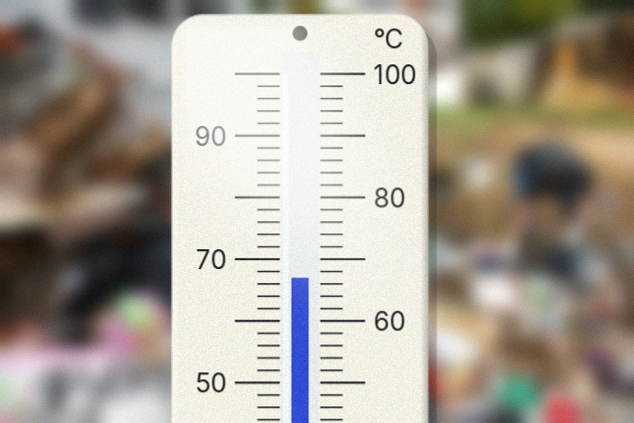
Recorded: 67 °C
